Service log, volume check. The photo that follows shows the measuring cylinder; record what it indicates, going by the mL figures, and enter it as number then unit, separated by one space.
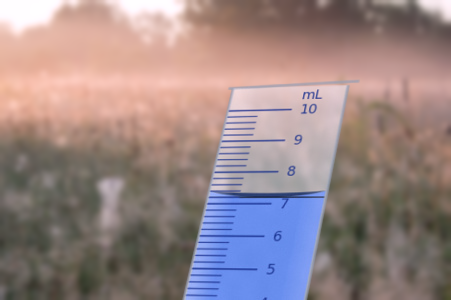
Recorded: 7.2 mL
